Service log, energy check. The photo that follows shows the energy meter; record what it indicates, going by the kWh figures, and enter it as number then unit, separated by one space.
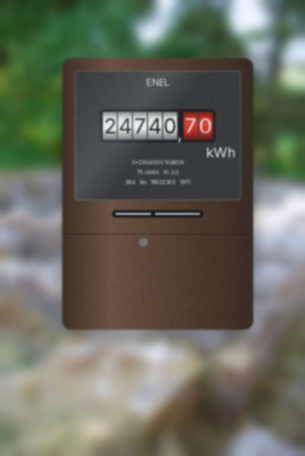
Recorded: 24740.70 kWh
